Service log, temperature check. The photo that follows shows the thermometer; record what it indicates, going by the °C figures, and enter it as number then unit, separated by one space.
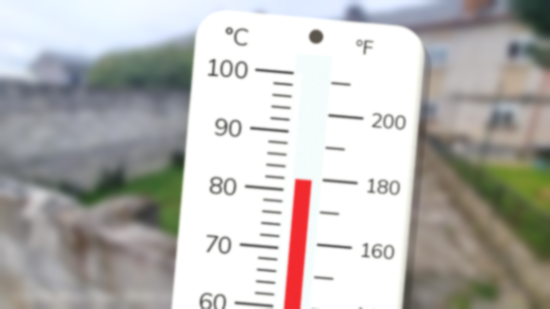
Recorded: 82 °C
